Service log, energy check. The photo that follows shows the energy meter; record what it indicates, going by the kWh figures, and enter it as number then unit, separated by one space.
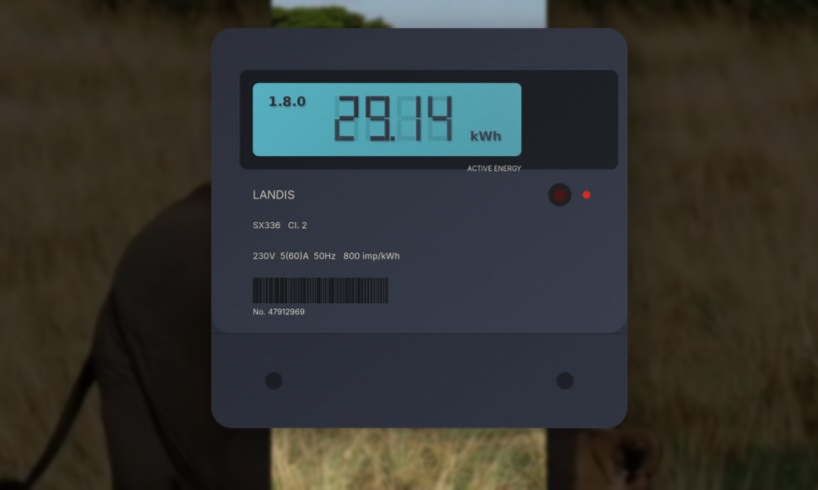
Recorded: 29.14 kWh
